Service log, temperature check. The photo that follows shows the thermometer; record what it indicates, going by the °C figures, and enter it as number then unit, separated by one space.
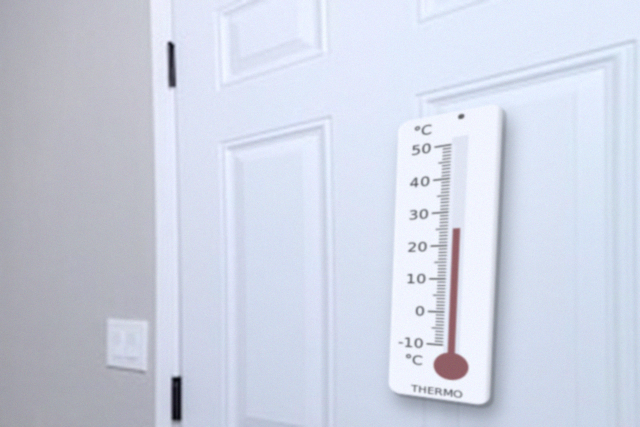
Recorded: 25 °C
